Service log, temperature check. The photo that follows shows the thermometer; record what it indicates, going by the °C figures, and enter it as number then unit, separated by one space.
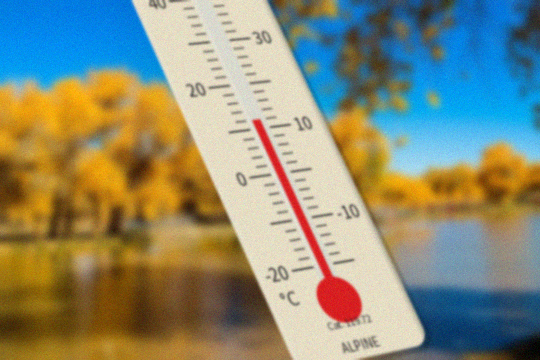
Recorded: 12 °C
